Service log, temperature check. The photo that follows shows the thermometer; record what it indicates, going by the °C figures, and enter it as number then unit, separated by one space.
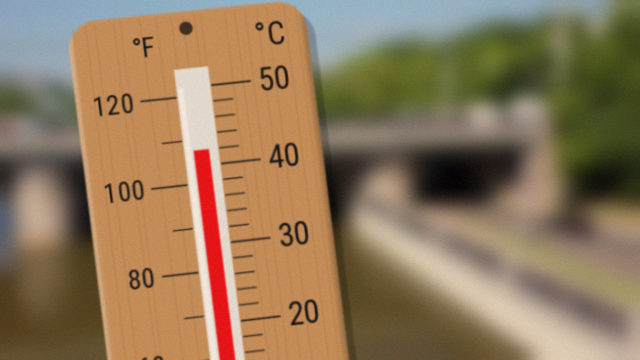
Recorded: 42 °C
